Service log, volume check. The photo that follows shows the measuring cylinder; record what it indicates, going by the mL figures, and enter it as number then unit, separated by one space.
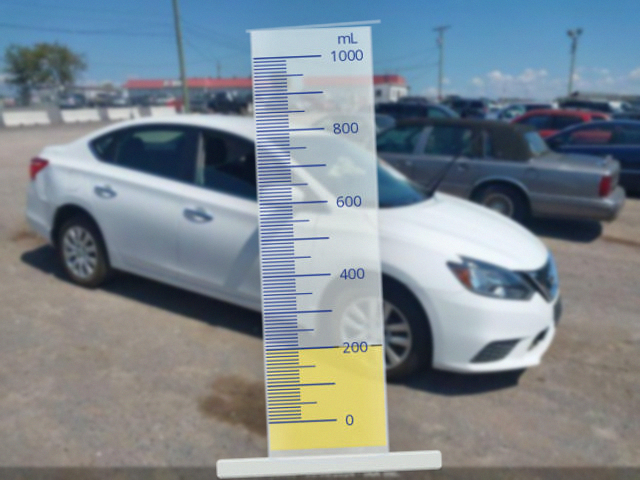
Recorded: 200 mL
